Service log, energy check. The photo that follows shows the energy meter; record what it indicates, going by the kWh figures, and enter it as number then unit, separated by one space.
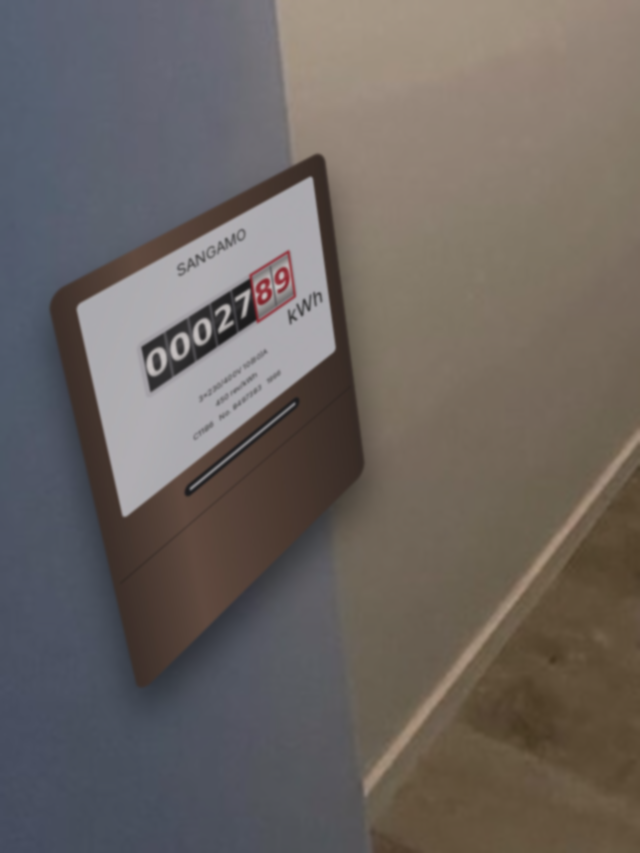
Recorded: 27.89 kWh
